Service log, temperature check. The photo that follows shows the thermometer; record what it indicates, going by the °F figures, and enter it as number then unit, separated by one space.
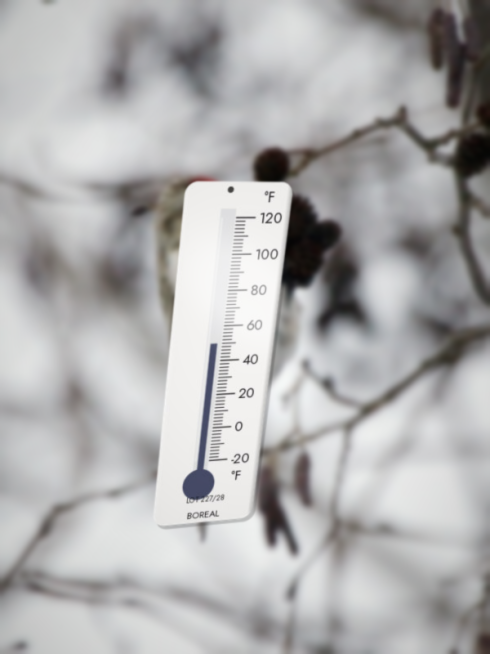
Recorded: 50 °F
